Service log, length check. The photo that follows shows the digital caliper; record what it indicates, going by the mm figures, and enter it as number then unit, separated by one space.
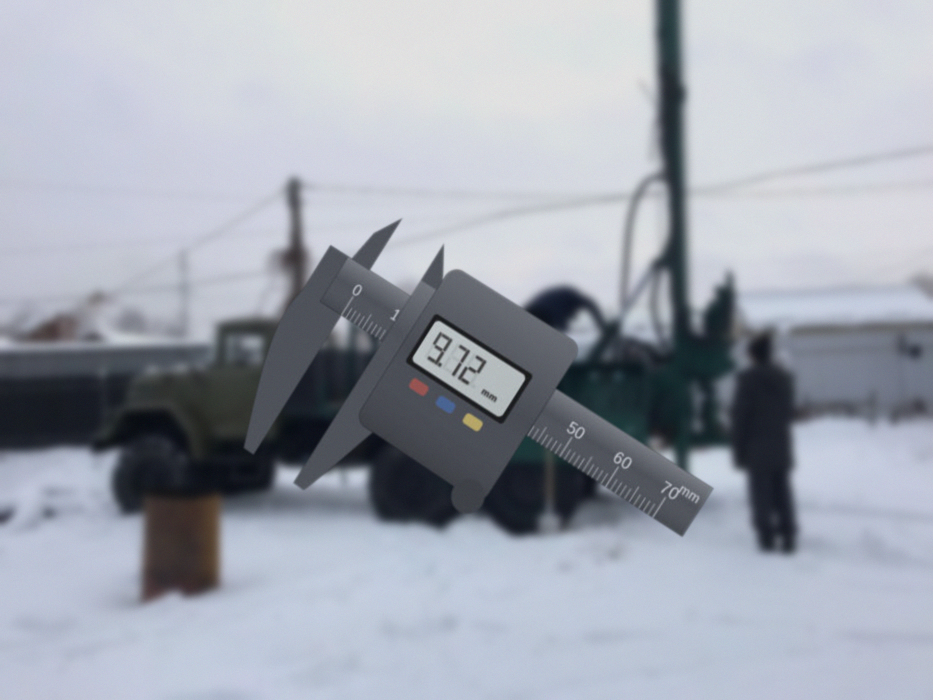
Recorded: 9.72 mm
